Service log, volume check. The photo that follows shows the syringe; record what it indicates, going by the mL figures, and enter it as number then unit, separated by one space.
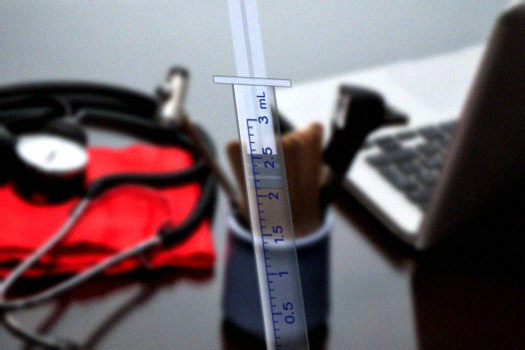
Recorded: 2.1 mL
